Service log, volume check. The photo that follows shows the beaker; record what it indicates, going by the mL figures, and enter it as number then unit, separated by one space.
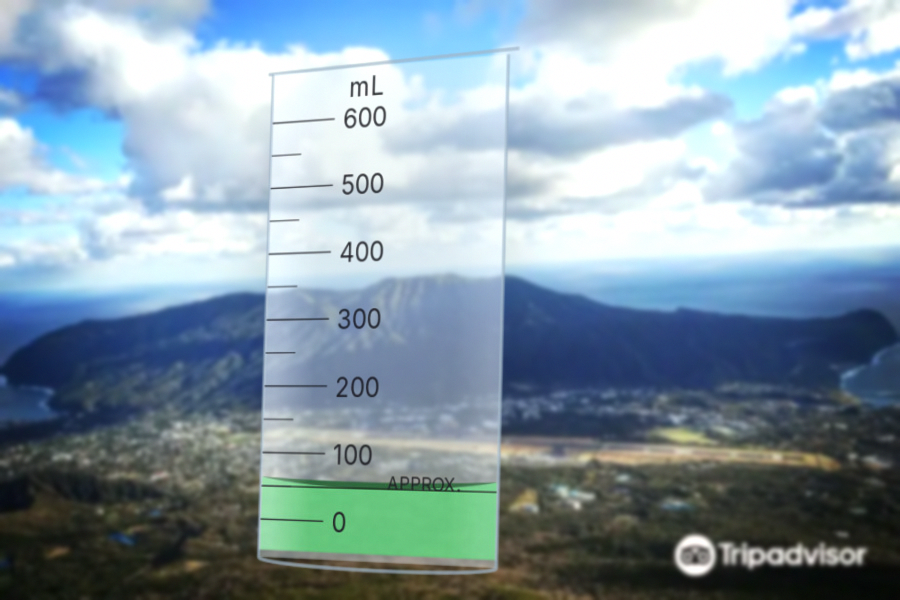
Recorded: 50 mL
